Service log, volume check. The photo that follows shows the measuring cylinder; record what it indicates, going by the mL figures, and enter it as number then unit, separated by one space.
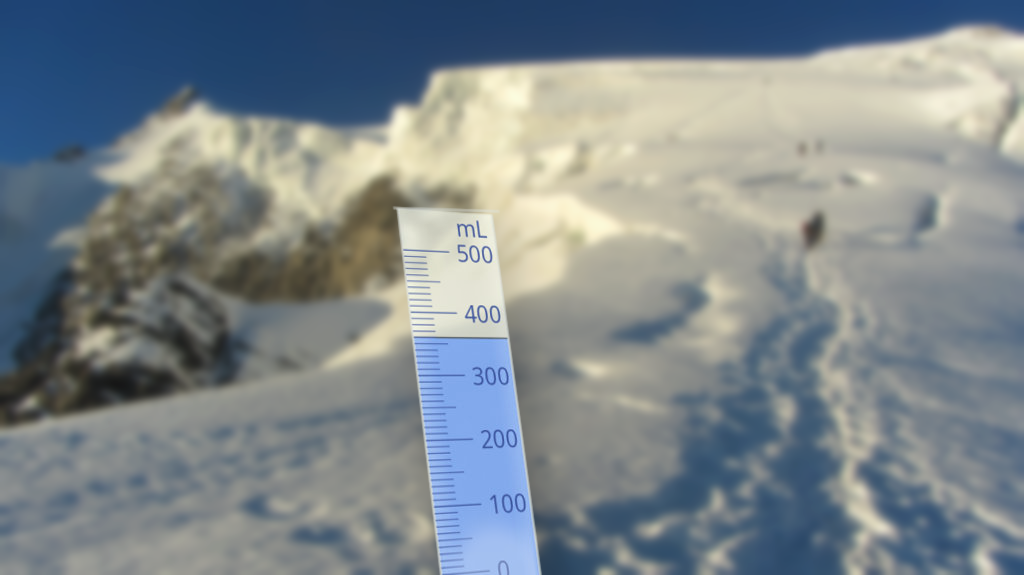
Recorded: 360 mL
